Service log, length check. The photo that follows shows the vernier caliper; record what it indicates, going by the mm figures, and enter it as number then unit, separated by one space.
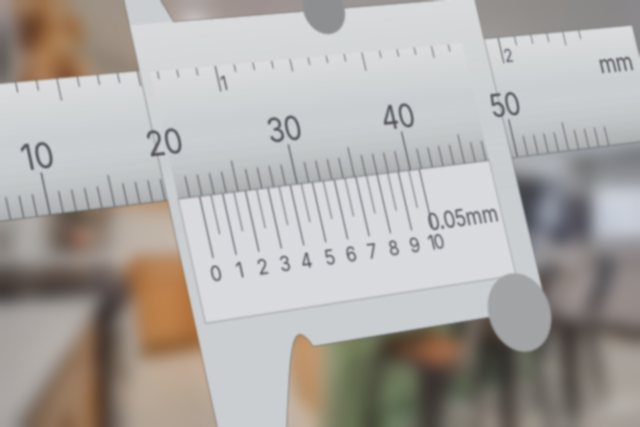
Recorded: 21.8 mm
